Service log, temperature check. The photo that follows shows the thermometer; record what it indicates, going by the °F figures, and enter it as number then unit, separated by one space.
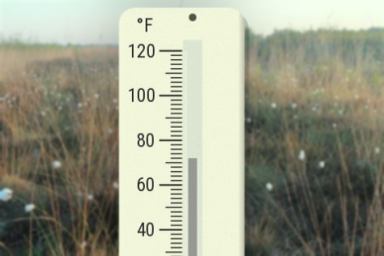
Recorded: 72 °F
